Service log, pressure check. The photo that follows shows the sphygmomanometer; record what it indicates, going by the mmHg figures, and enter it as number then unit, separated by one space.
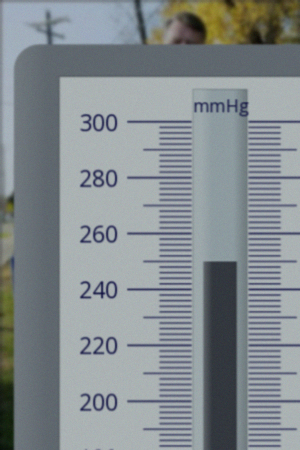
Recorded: 250 mmHg
